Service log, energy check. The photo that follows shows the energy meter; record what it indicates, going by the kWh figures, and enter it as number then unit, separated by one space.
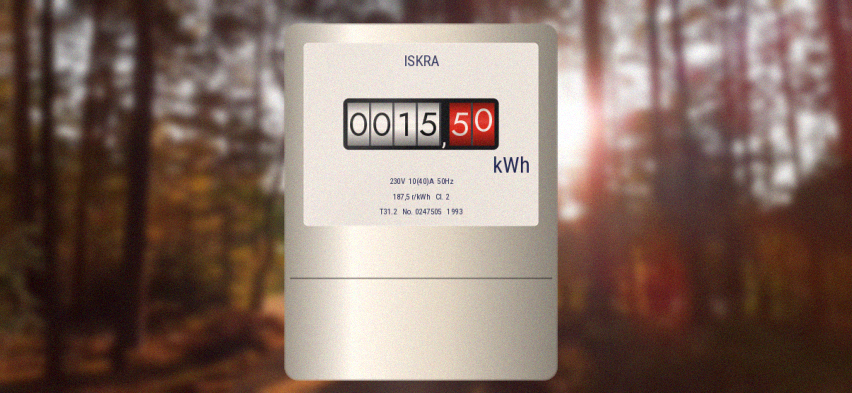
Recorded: 15.50 kWh
